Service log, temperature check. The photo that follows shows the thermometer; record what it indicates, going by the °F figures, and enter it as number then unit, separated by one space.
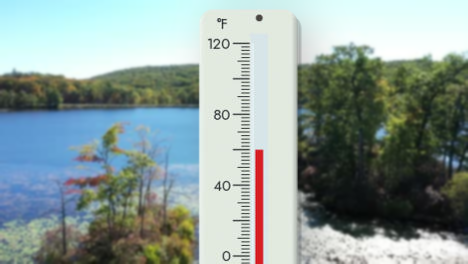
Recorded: 60 °F
